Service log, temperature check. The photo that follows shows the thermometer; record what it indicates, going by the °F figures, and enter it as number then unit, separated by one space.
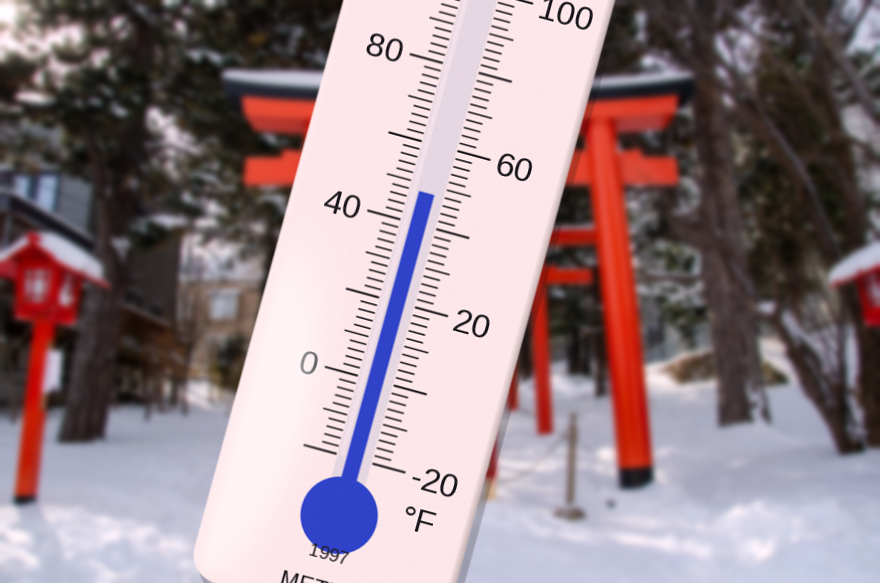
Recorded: 48 °F
